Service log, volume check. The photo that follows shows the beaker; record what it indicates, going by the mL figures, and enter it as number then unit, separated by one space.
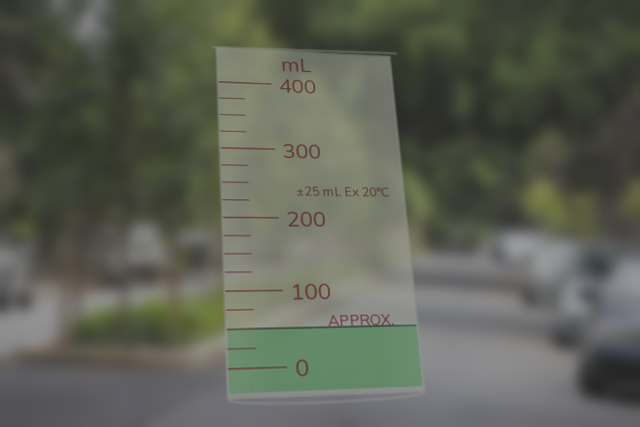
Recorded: 50 mL
